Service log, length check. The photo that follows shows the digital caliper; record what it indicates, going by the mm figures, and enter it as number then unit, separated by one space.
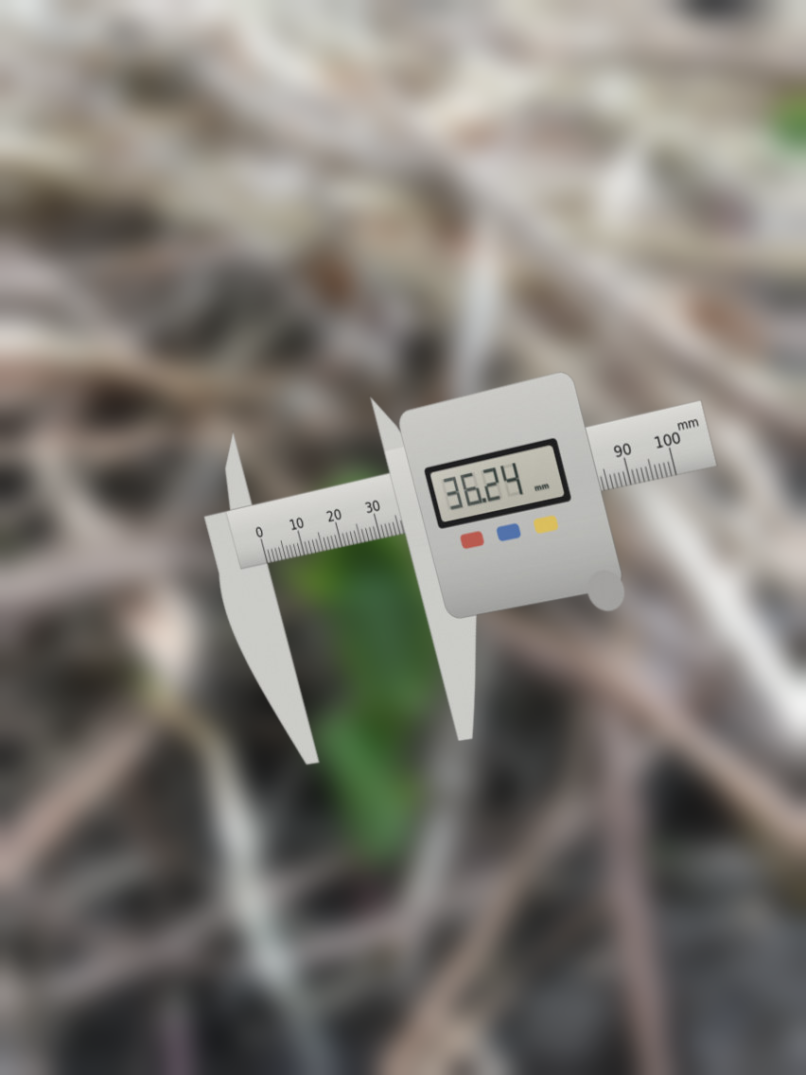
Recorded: 36.24 mm
